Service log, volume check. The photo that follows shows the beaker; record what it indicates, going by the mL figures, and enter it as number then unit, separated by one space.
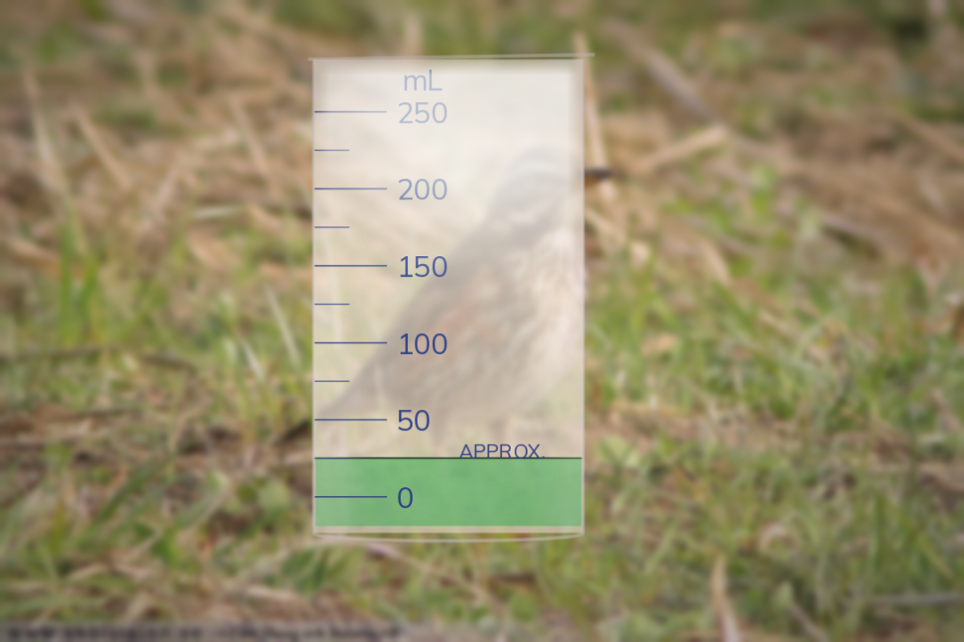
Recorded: 25 mL
